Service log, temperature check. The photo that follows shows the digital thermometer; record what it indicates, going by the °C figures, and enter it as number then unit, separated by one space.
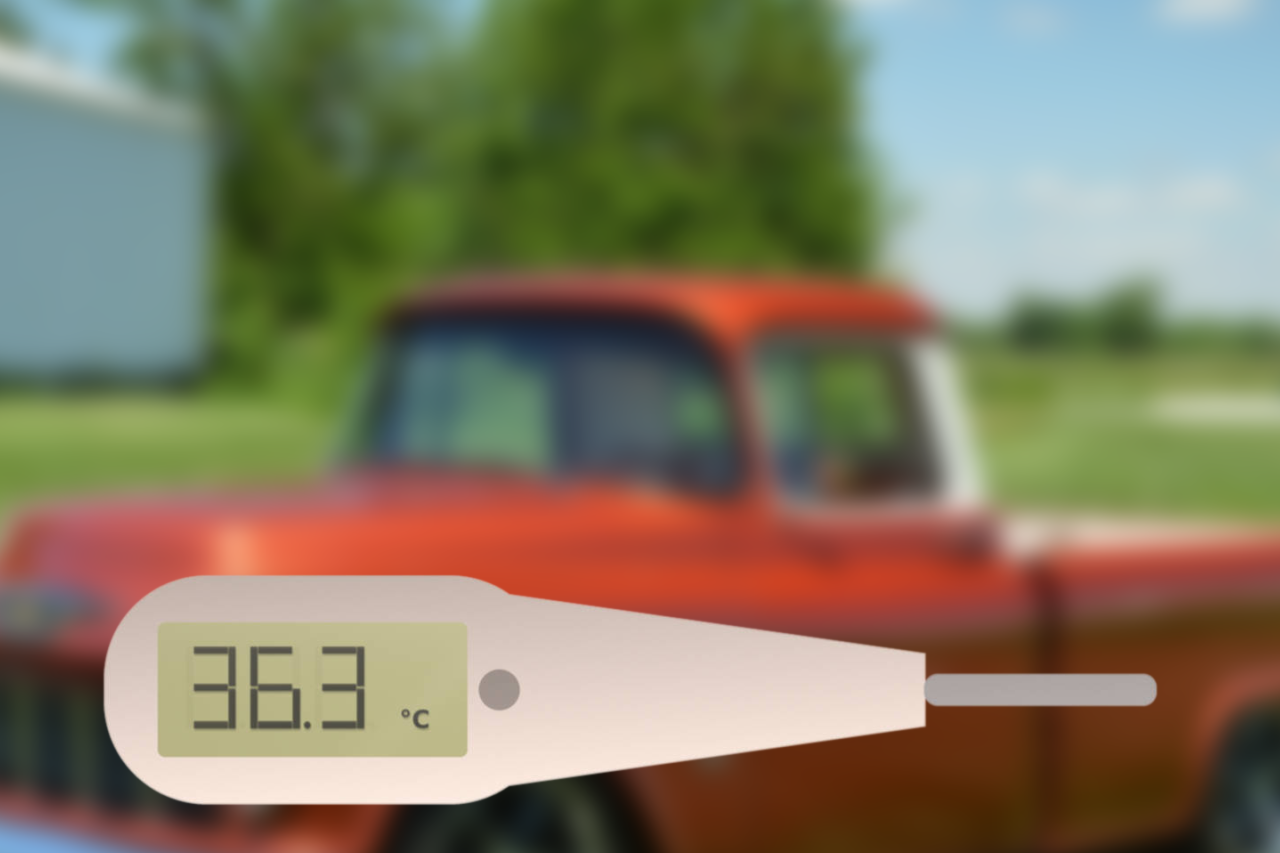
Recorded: 36.3 °C
